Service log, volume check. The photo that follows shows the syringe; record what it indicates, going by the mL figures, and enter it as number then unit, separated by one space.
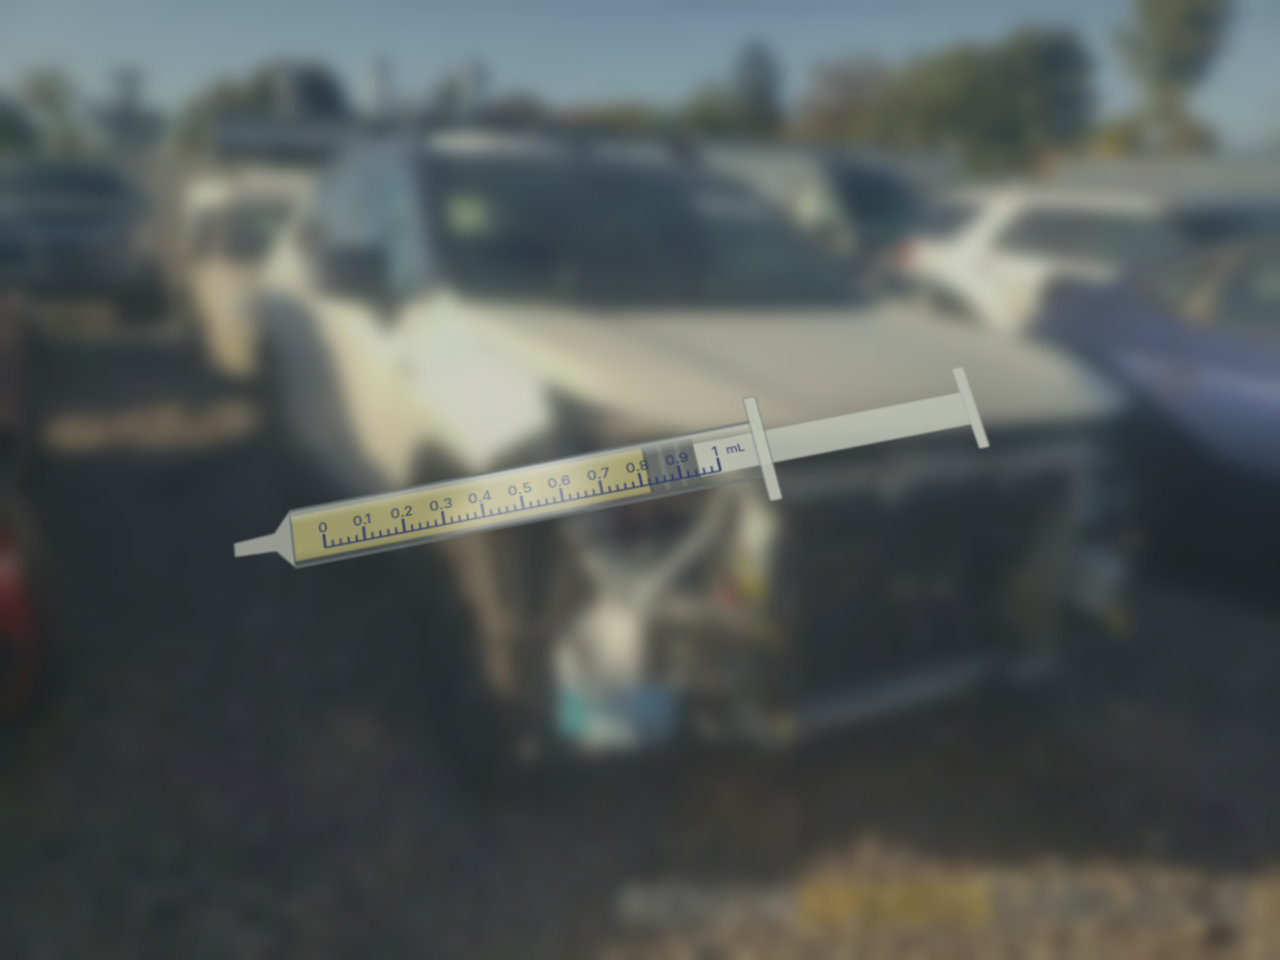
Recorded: 0.82 mL
